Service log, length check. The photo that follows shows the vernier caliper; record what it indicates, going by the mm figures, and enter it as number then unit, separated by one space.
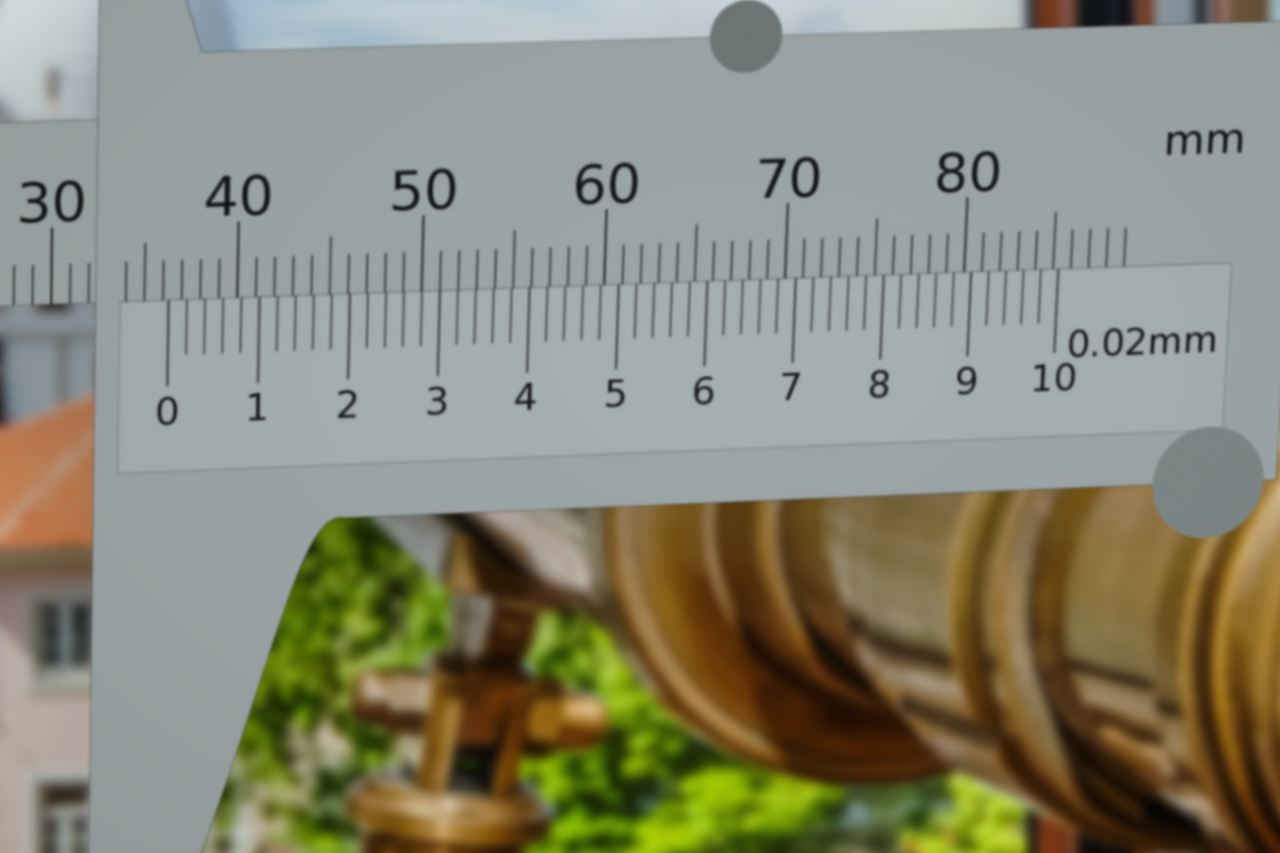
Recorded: 36.3 mm
